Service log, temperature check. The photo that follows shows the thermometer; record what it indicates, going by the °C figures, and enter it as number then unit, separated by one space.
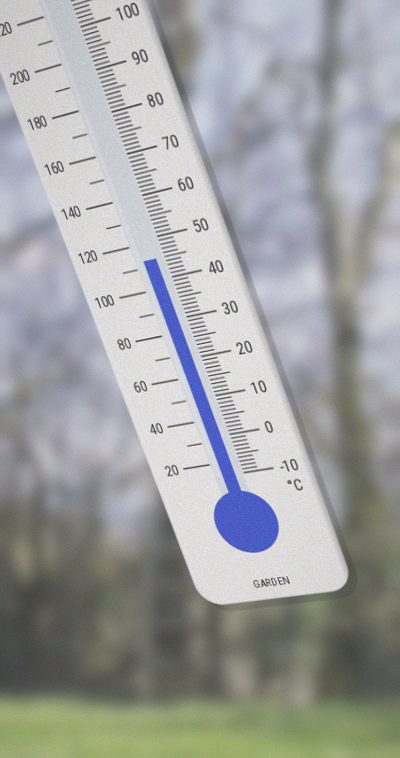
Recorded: 45 °C
